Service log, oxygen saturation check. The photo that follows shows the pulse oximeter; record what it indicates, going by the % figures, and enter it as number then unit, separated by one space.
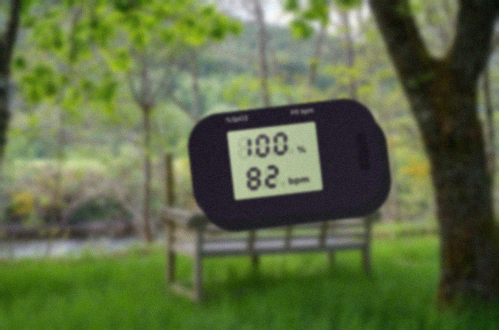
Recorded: 100 %
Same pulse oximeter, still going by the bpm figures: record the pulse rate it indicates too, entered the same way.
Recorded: 82 bpm
